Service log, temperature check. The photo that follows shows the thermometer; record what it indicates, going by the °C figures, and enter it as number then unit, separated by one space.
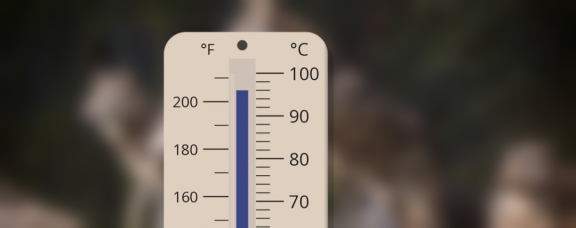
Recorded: 96 °C
